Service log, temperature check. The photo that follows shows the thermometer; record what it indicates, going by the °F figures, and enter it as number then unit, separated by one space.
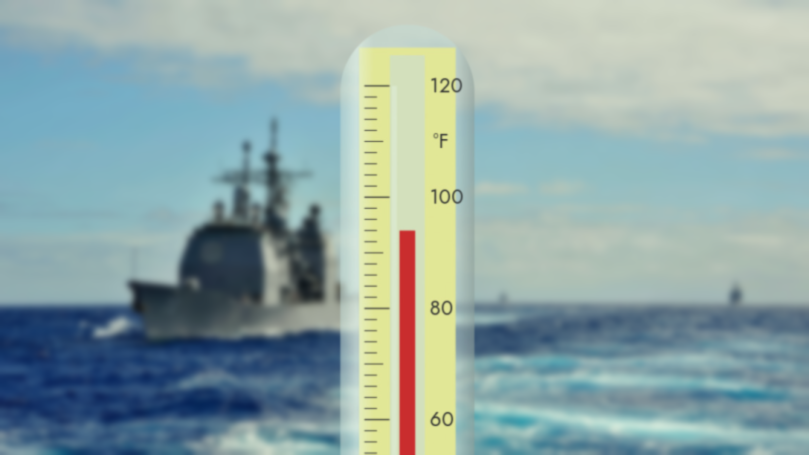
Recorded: 94 °F
